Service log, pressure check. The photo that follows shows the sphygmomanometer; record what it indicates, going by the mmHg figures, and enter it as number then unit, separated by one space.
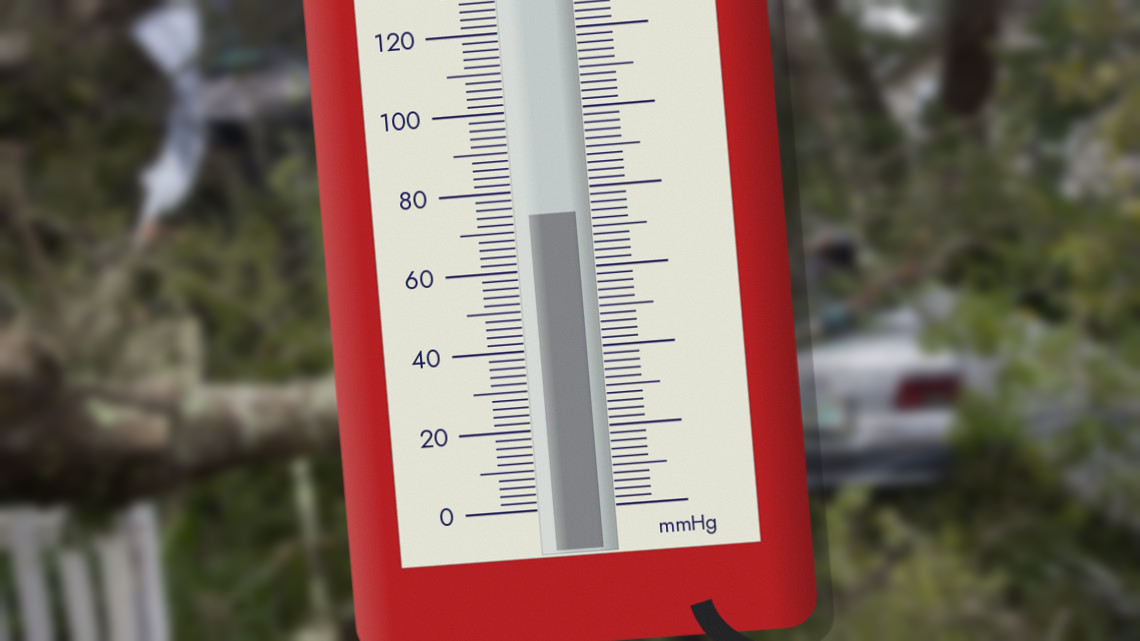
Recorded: 74 mmHg
